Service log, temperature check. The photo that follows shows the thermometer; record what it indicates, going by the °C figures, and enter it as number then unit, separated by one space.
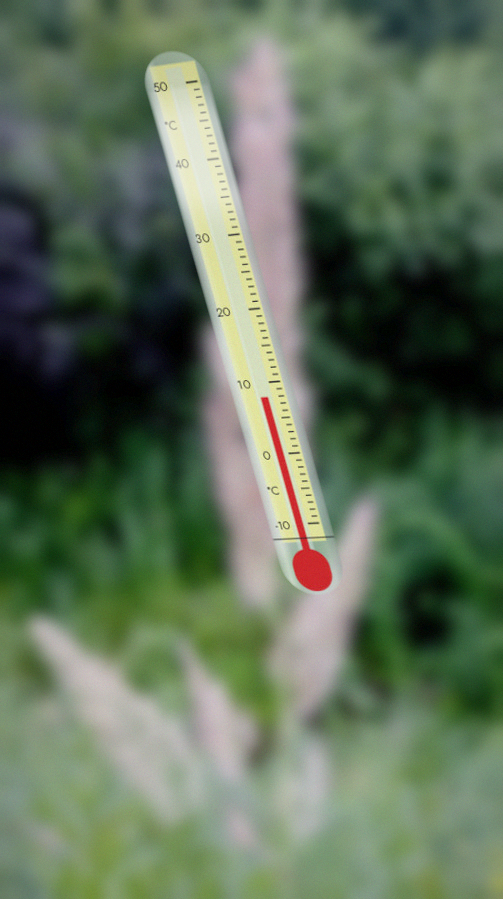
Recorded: 8 °C
